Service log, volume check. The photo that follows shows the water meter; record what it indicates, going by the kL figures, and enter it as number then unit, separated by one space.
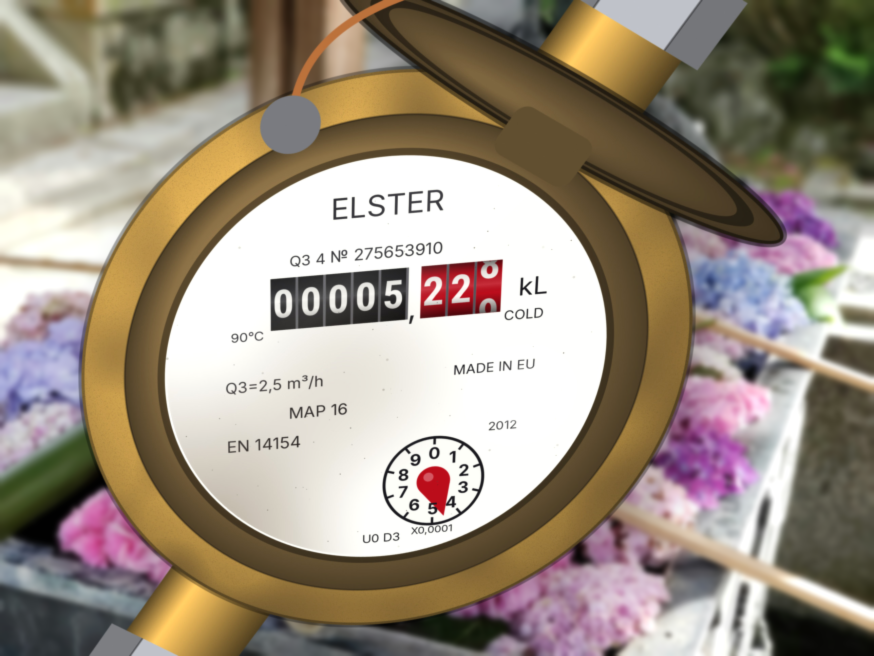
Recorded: 5.2284 kL
